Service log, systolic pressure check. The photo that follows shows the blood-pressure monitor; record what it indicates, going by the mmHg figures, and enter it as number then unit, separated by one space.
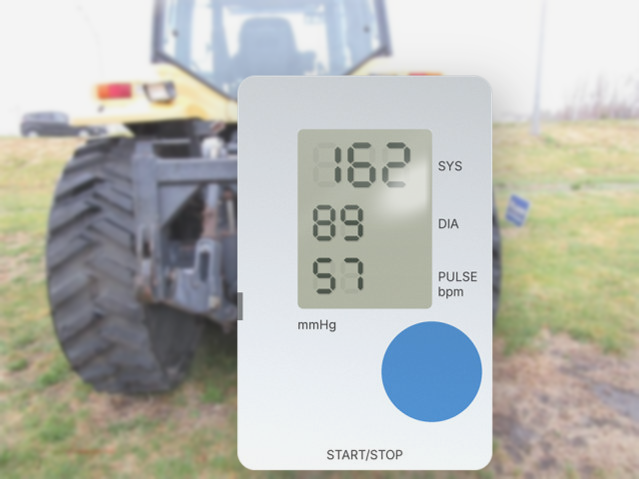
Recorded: 162 mmHg
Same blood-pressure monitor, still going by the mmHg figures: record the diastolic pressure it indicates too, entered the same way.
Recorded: 89 mmHg
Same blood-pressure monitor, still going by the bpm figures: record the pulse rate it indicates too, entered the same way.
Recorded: 57 bpm
